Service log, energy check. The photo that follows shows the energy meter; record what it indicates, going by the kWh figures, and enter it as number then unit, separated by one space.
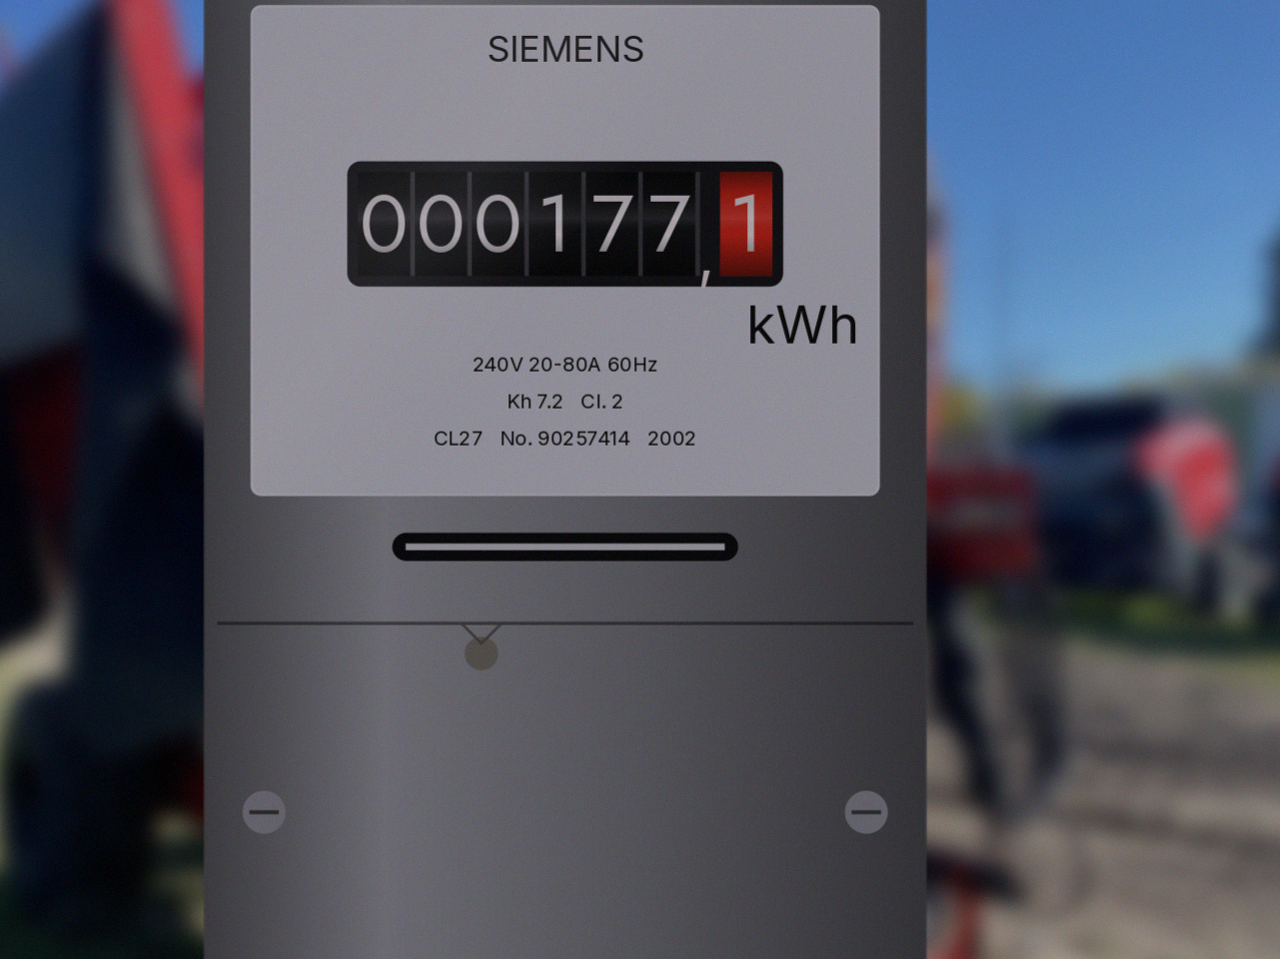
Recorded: 177.1 kWh
